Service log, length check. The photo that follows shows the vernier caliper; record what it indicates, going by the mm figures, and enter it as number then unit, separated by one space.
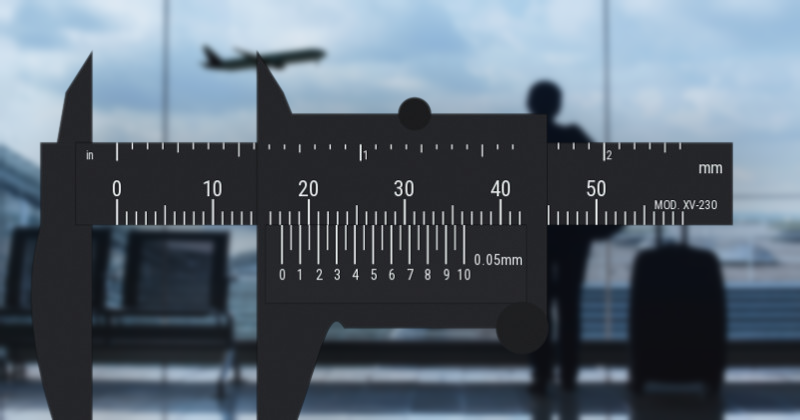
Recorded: 17.2 mm
